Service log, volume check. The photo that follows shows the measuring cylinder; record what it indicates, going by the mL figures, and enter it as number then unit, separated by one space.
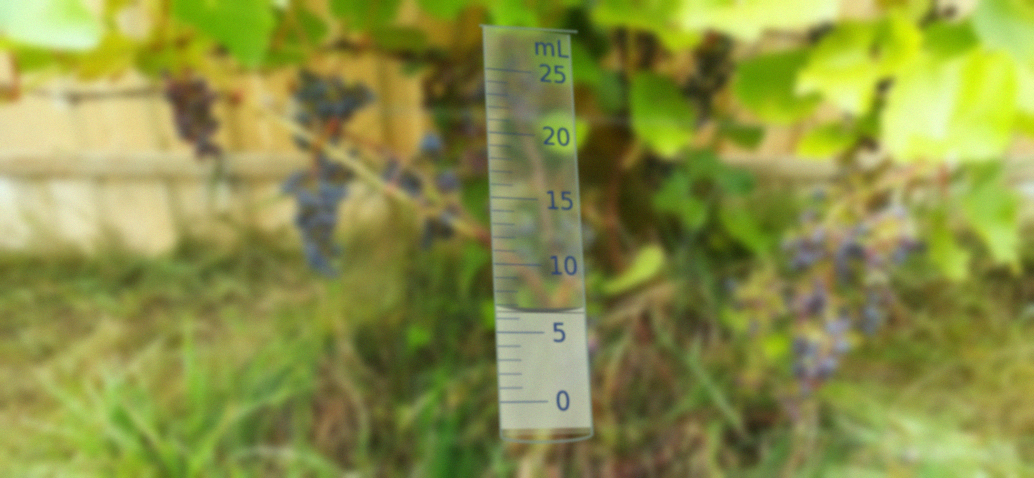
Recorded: 6.5 mL
